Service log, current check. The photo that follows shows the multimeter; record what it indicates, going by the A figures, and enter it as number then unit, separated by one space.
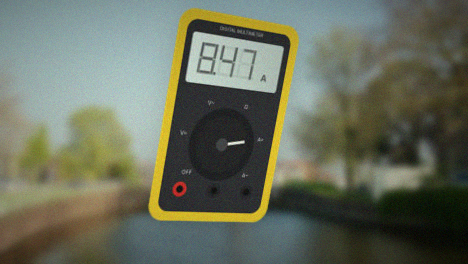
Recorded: 8.47 A
